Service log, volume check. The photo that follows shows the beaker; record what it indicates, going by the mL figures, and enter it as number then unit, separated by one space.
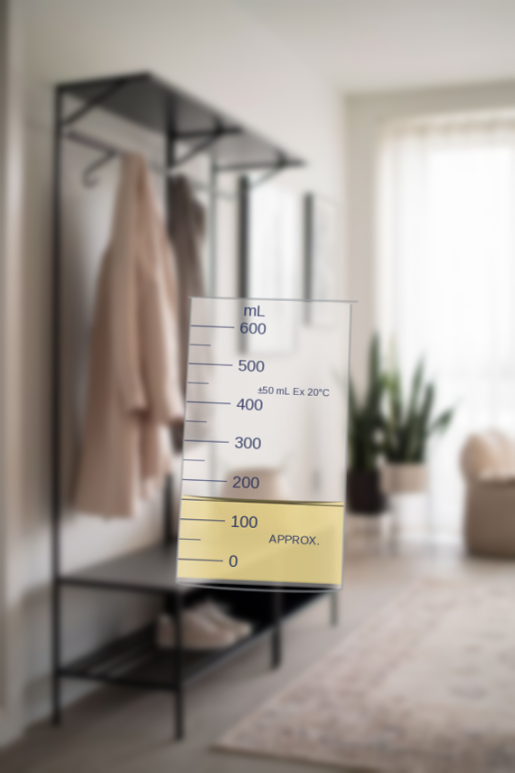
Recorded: 150 mL
